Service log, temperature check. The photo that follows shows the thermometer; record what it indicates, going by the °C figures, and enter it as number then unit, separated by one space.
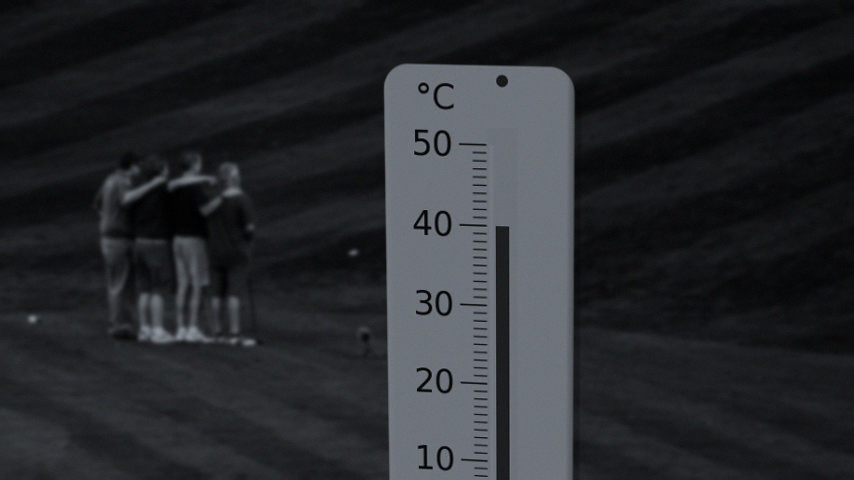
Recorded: 40 °C
